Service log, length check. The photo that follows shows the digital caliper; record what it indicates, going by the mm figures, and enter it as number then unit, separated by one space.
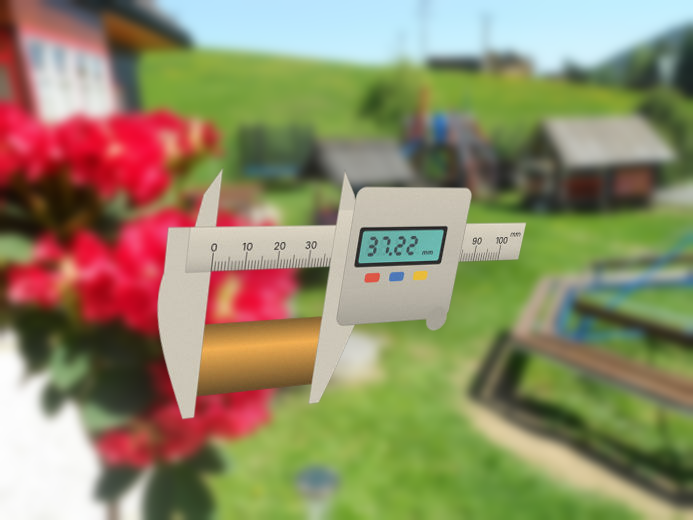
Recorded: 37.22 mm
